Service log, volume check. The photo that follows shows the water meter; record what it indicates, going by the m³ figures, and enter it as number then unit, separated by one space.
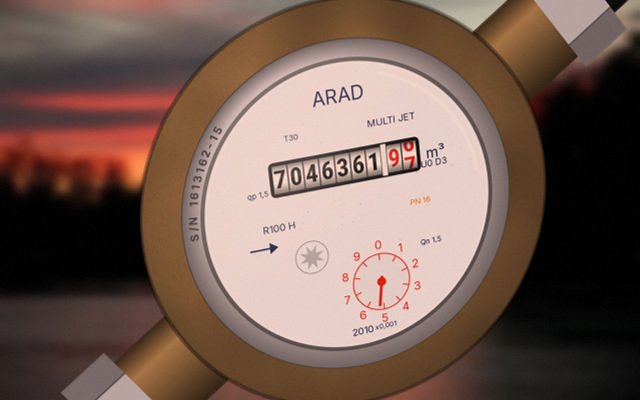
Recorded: 7046361.965 m³
